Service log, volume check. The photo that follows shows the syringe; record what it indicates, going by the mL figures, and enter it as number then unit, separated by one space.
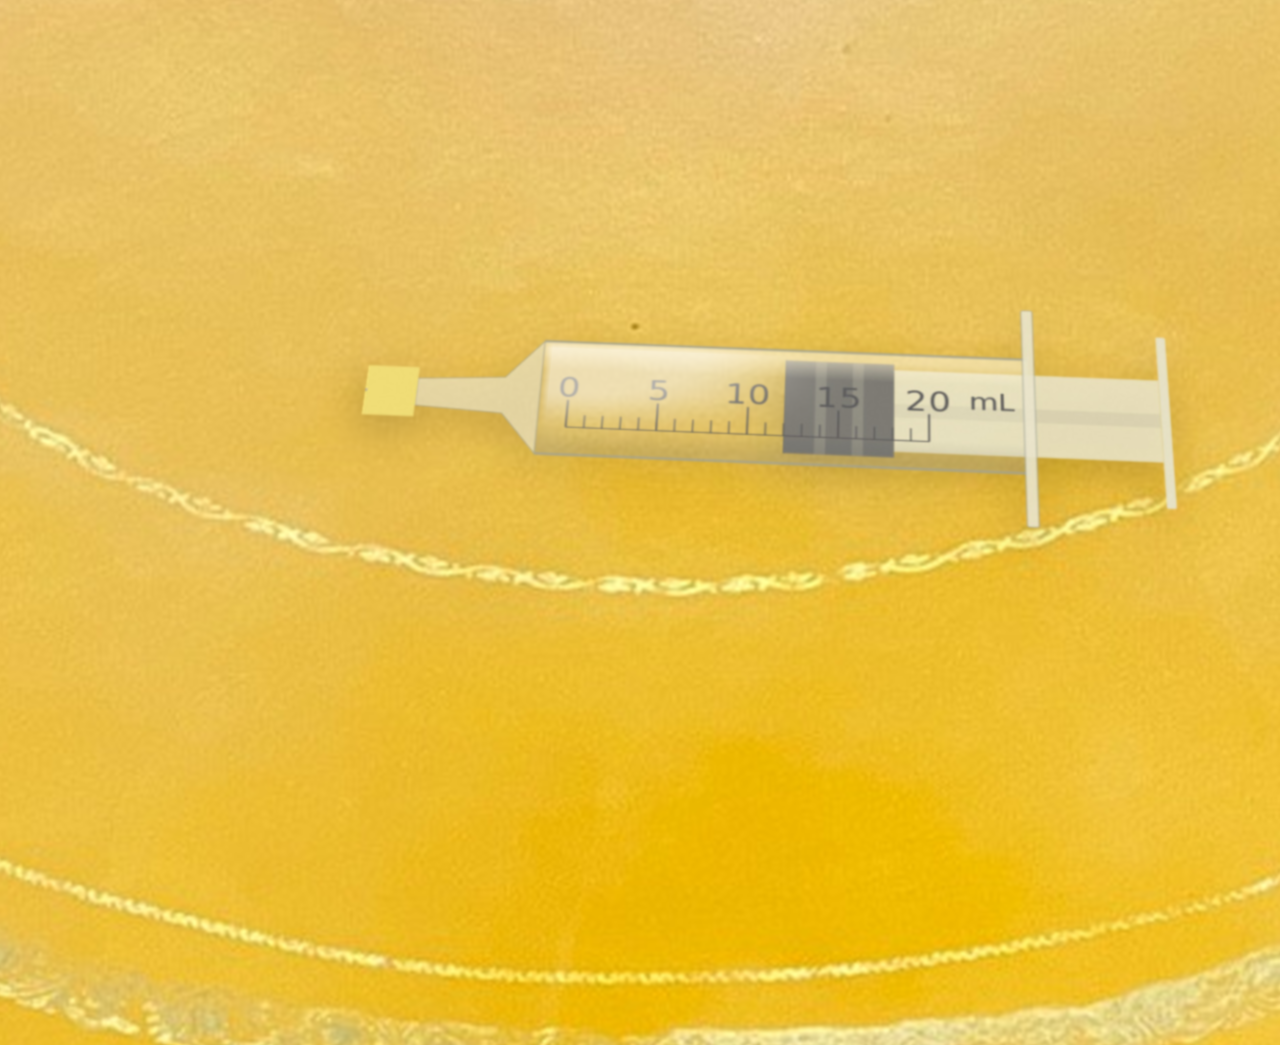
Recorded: 12 mL
